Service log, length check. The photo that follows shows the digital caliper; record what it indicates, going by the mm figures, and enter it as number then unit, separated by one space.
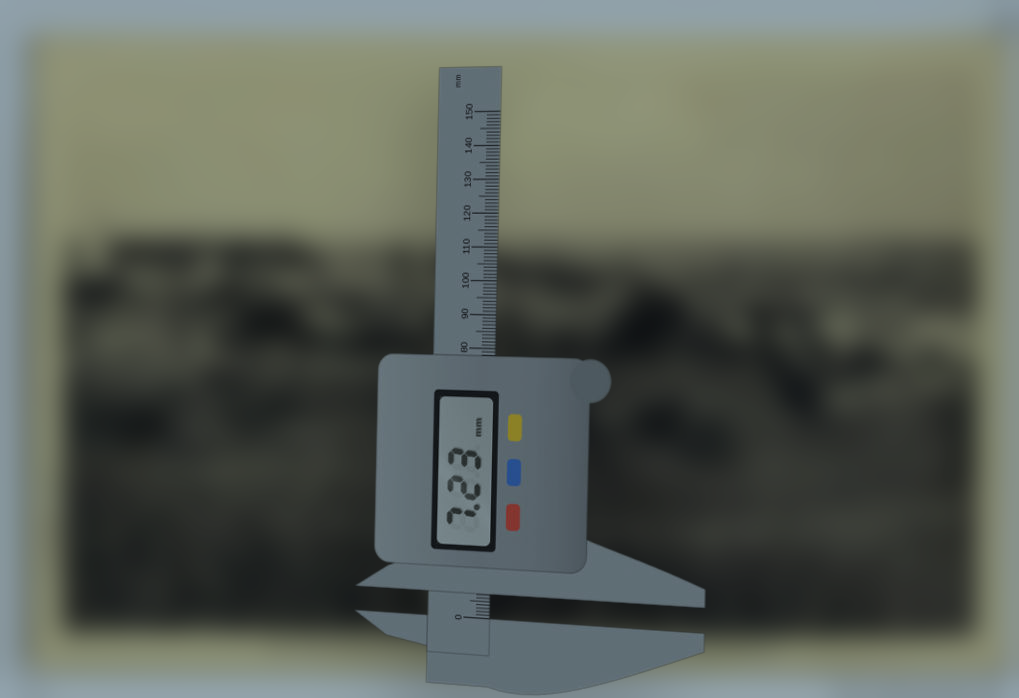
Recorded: 7.23 mm
